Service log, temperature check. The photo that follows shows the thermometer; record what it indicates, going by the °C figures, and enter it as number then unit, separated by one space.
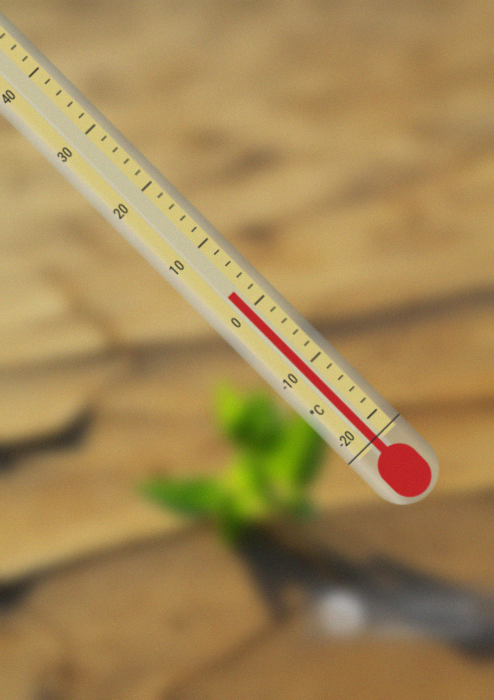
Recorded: 3 °C
